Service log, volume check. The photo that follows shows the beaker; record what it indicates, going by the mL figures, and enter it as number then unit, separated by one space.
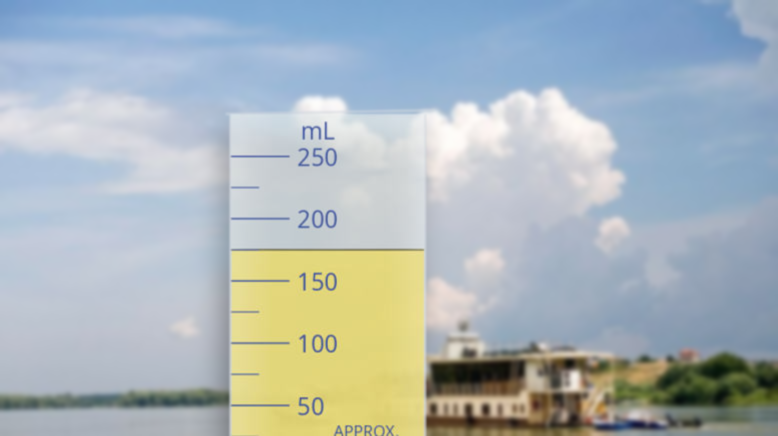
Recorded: 175 mL
